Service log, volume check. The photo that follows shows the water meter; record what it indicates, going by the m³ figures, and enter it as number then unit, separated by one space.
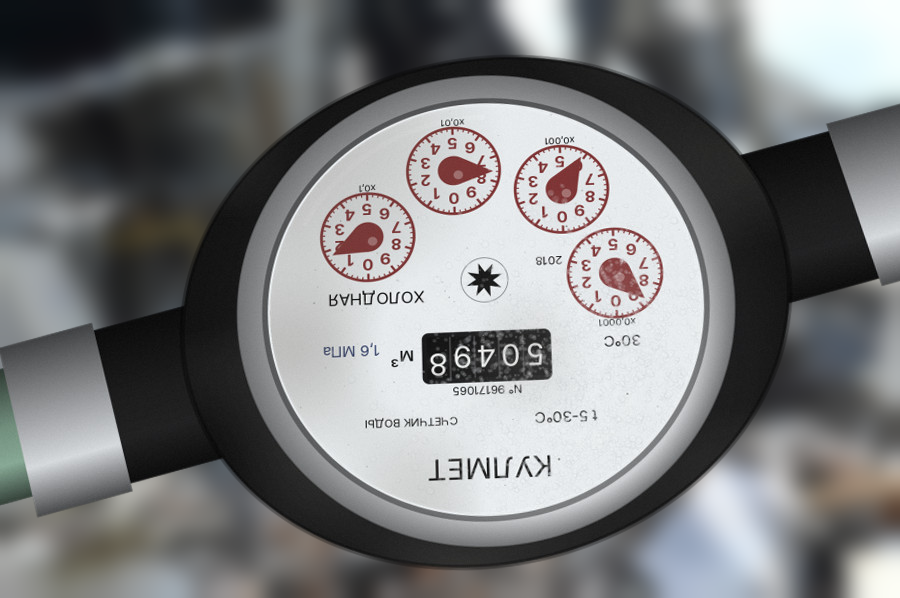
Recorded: 50498.1758 m³
